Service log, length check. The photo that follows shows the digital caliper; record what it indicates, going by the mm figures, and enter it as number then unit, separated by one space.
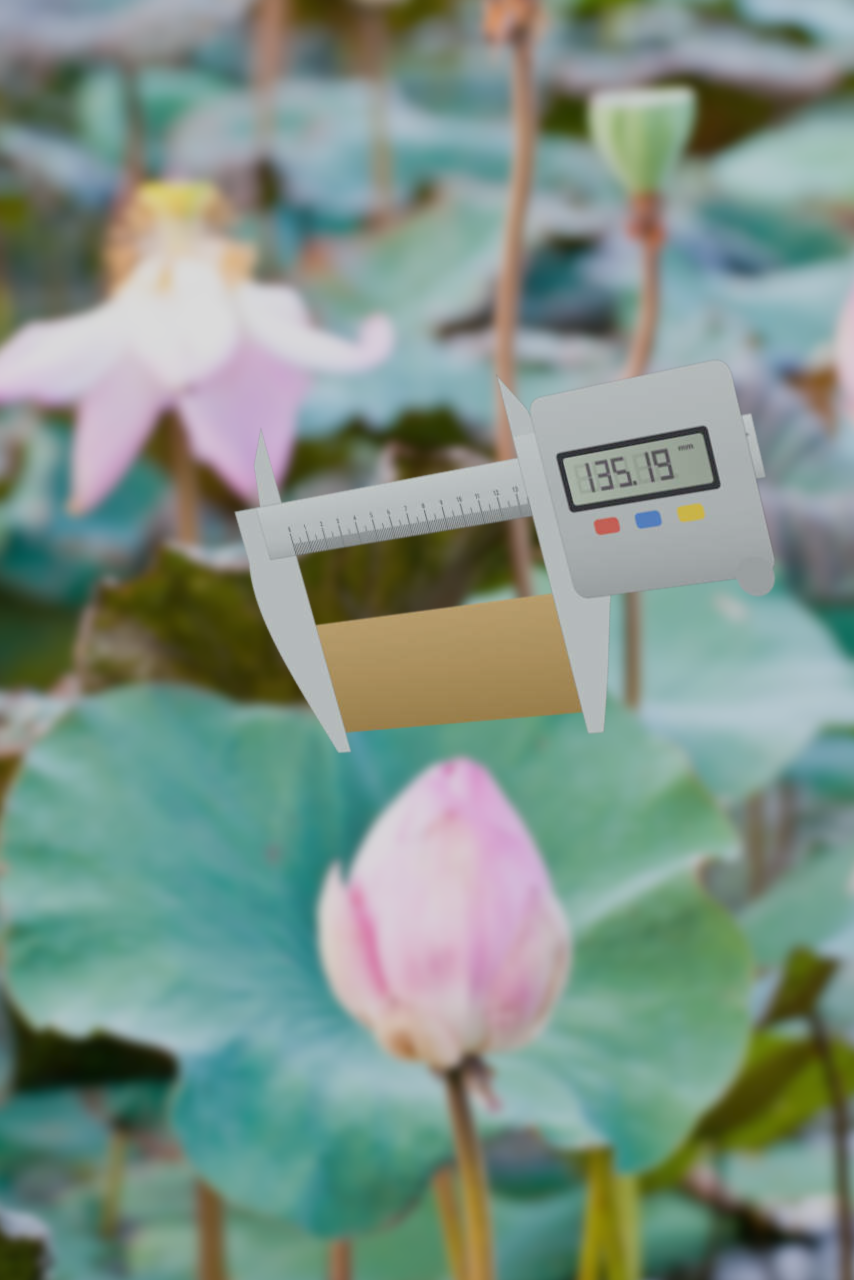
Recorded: 135.19 mm
